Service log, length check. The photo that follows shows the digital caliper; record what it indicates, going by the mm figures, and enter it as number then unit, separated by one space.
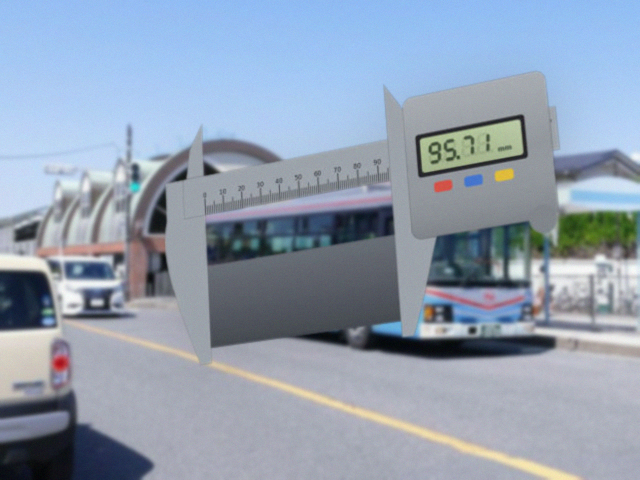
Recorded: 95.71 mm
